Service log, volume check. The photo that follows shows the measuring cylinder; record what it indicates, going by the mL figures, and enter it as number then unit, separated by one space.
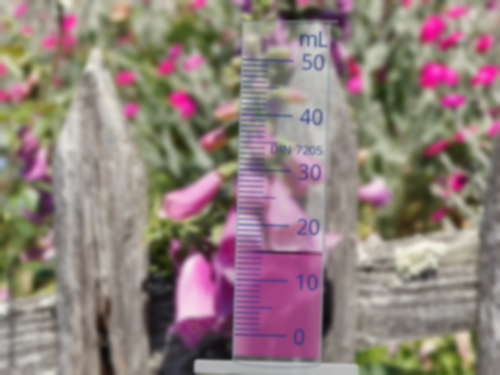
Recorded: 15 mL
